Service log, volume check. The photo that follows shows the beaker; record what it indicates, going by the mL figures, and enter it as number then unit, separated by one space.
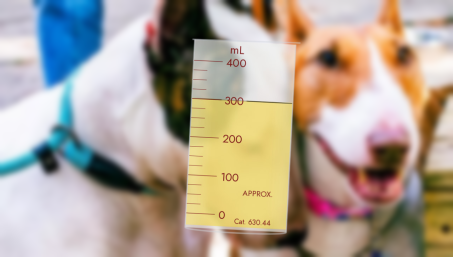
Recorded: 300 mL
